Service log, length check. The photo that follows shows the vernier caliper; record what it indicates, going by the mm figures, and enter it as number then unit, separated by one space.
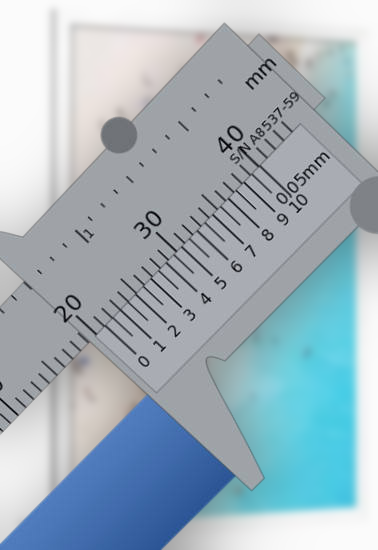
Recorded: 21.1 mm
